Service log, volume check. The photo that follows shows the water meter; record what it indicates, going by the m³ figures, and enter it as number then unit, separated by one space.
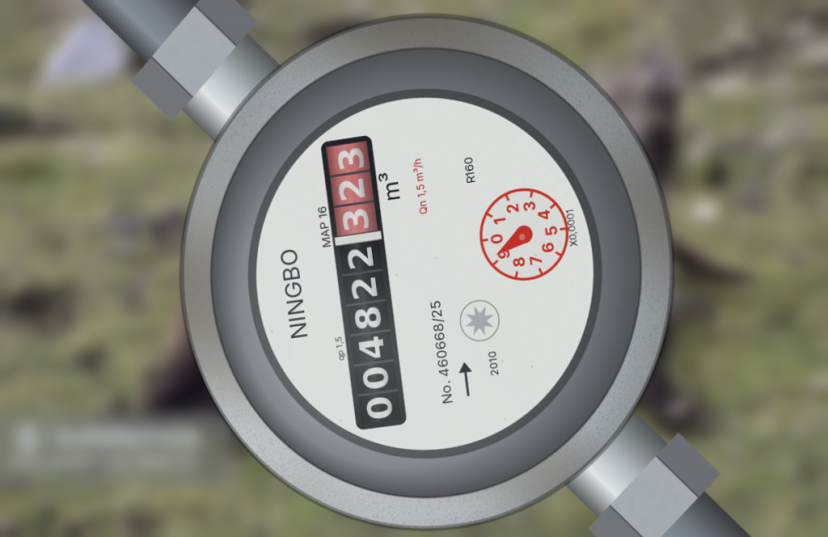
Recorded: 4822.3229 m³
